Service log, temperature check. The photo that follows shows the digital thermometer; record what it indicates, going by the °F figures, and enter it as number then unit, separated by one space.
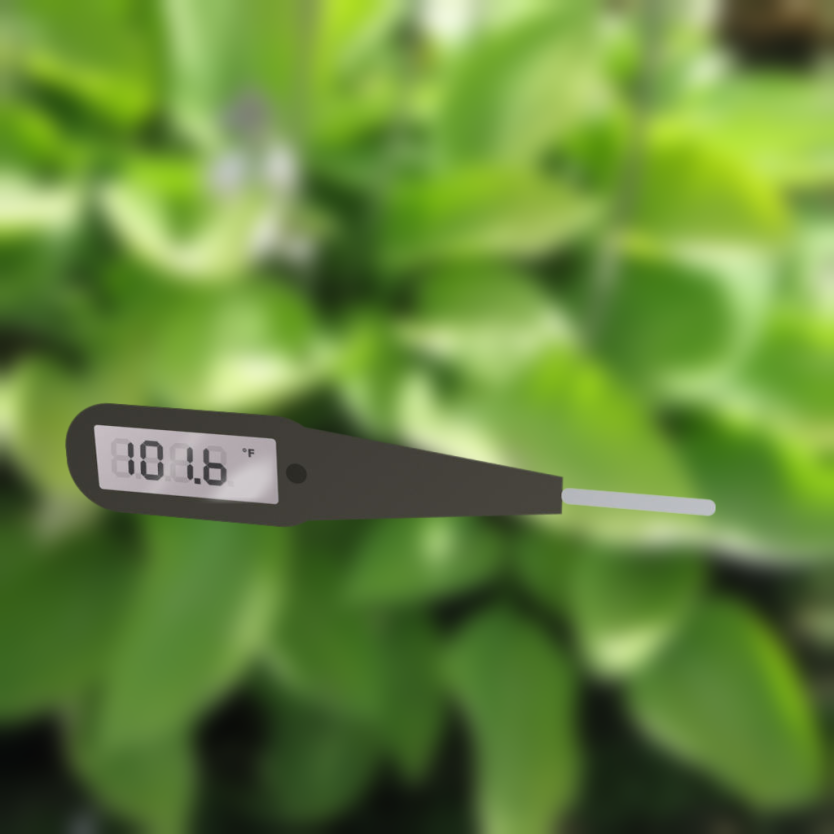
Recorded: 101.6 °F
